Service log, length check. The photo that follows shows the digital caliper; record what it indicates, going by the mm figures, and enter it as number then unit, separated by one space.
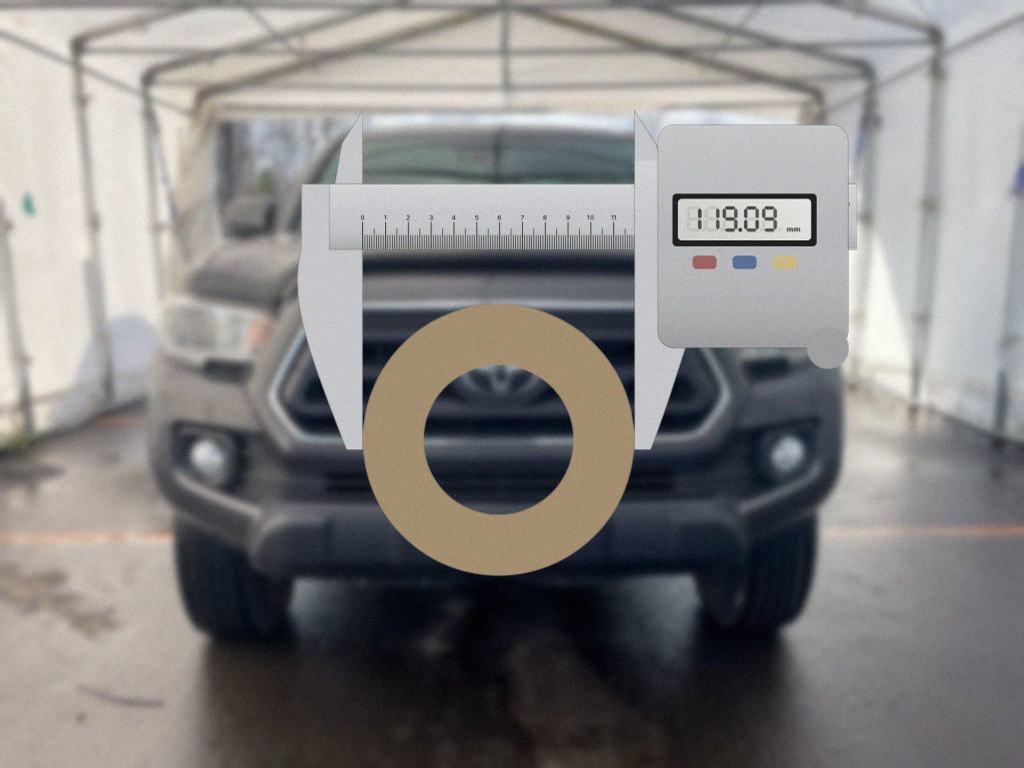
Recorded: 119.09 mm
